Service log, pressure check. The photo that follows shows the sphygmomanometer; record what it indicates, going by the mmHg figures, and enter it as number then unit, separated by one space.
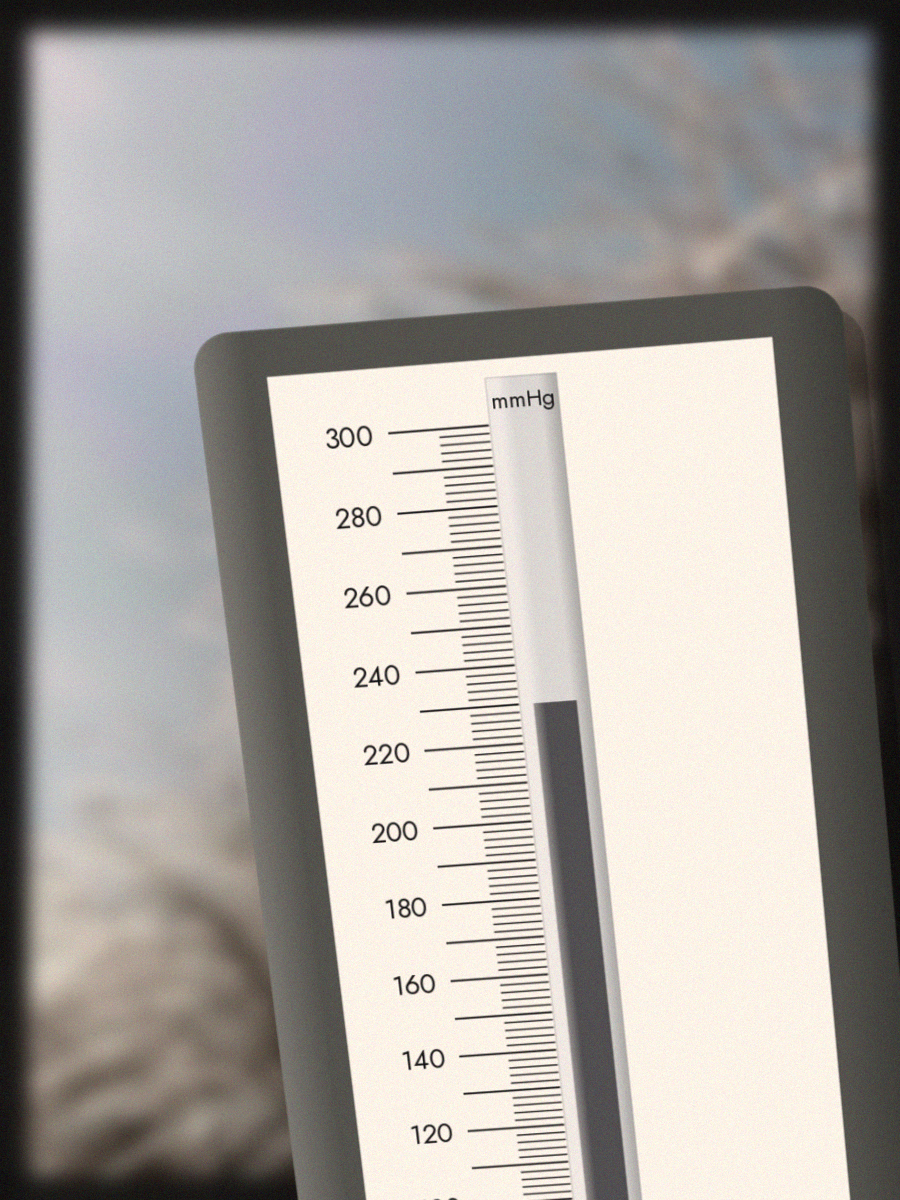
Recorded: 230 mmHg
